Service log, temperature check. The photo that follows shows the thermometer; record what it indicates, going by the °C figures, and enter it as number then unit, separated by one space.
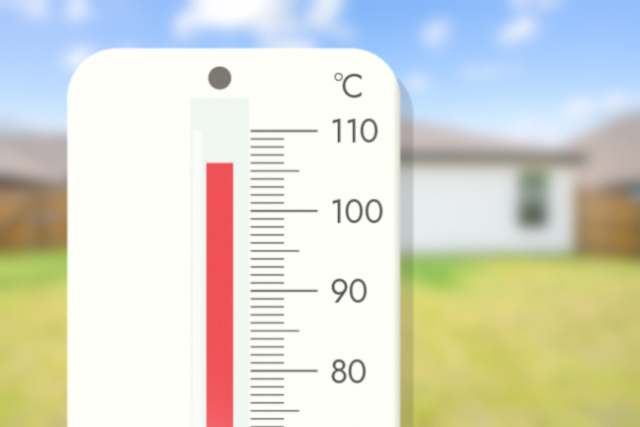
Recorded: 106 °C
